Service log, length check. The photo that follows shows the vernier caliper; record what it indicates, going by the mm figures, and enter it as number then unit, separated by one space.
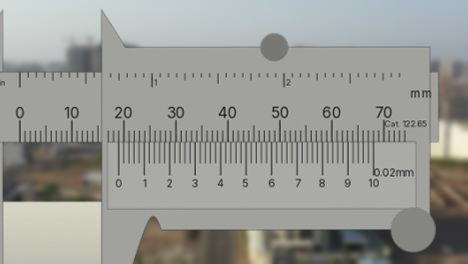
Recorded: 19.0 mm
